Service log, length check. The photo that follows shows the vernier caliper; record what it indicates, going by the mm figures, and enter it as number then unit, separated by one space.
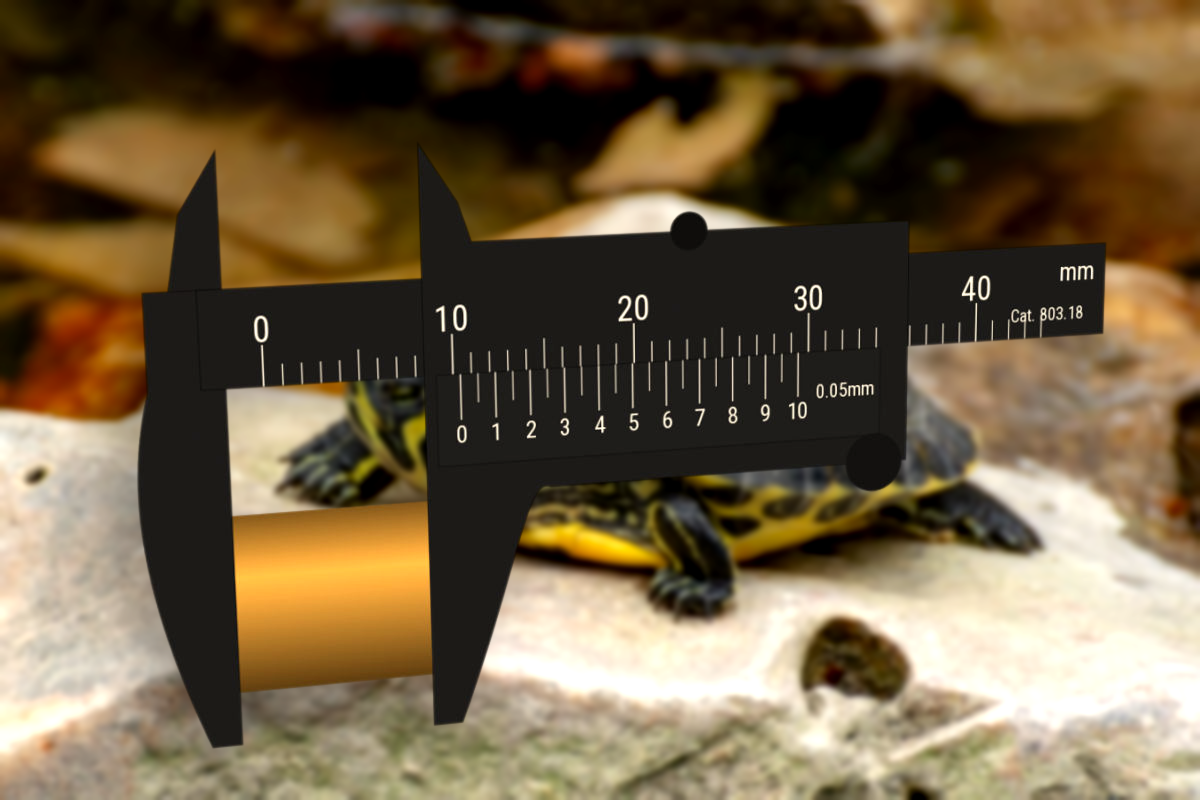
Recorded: 10.4 mm
